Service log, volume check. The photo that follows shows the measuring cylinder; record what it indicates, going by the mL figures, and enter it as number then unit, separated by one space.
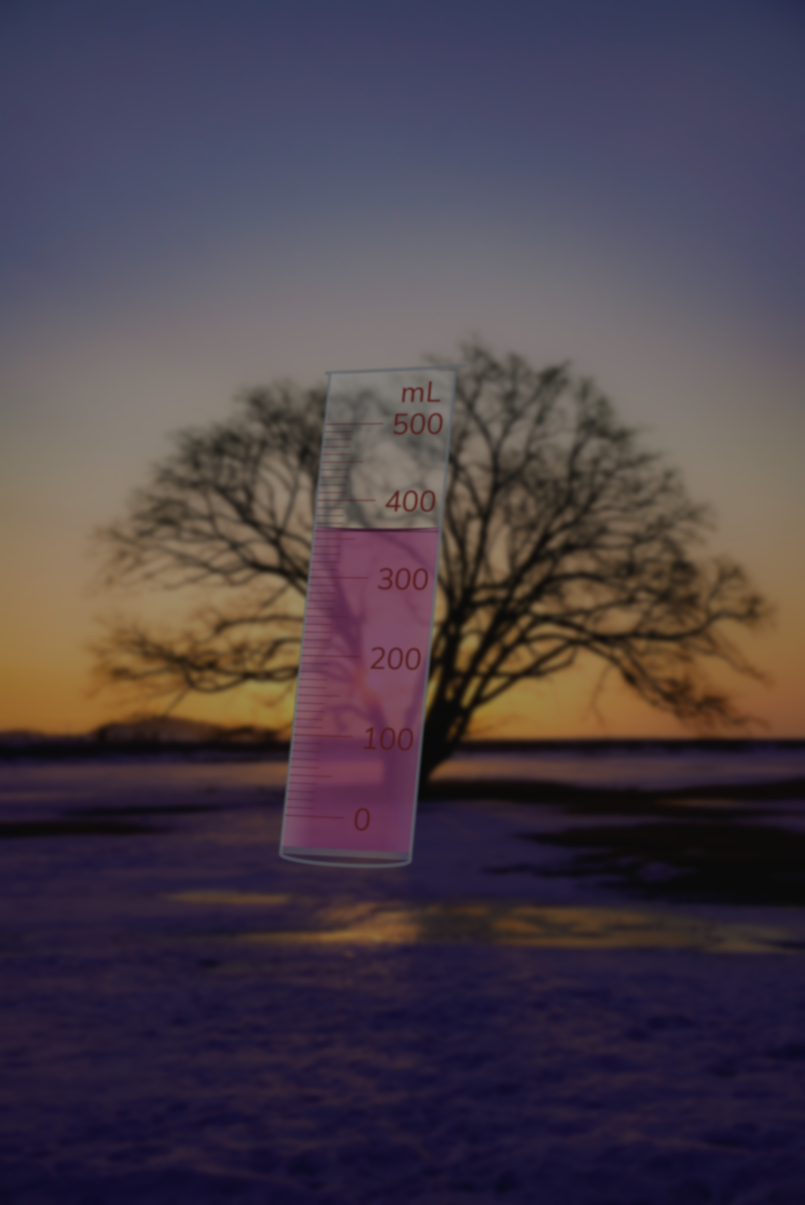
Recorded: 360 mL
